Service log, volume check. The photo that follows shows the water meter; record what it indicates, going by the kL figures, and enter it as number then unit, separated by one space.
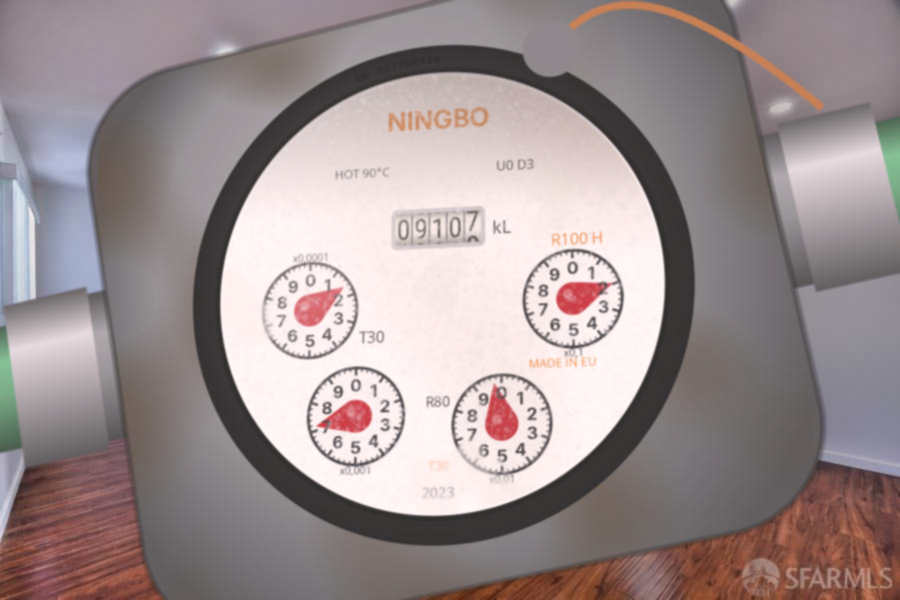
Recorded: 9107.1971 kL
